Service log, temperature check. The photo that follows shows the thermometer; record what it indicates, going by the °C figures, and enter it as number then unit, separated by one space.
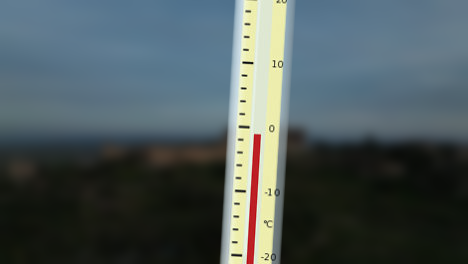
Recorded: -1 °C
